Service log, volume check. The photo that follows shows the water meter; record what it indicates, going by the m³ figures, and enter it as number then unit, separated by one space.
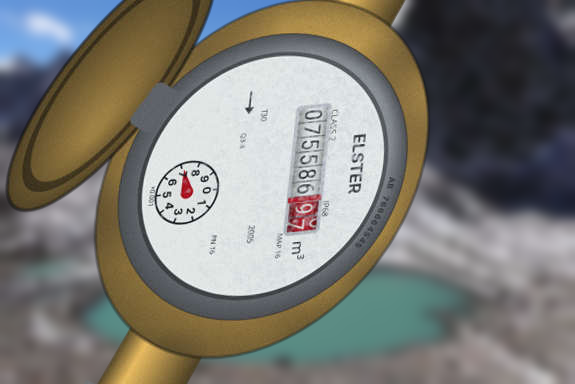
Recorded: 75586.967 m³
